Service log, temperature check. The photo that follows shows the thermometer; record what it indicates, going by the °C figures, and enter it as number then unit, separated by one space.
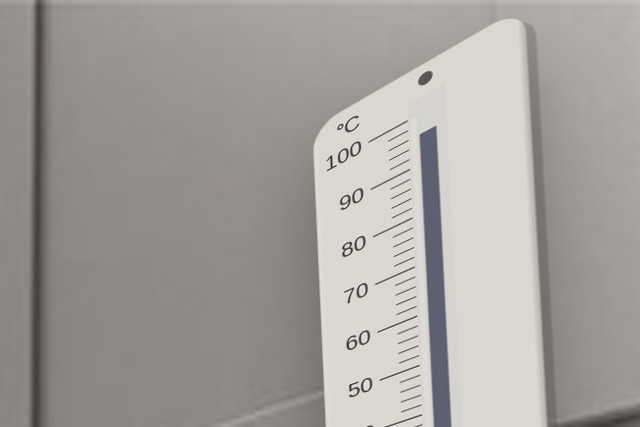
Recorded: 96 °C
